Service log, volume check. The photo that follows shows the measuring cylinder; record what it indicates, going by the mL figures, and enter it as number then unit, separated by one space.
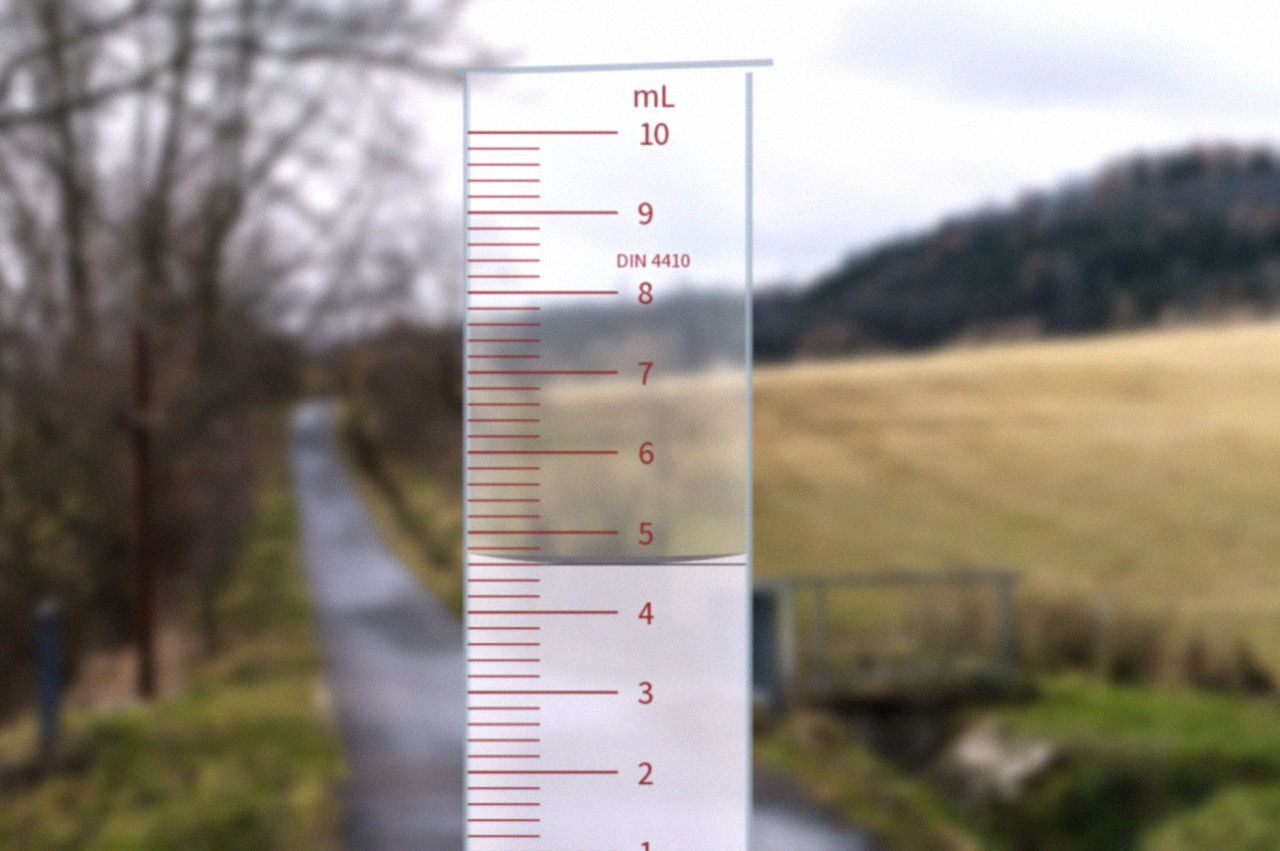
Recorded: 4.6 mL
